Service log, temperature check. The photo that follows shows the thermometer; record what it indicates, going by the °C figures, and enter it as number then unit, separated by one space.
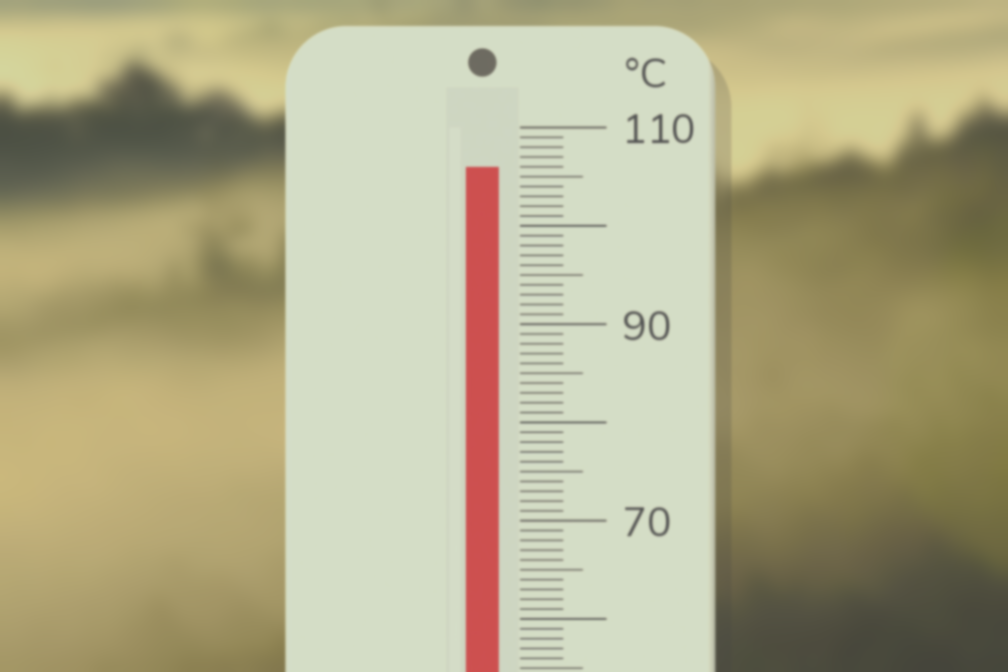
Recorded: 106 °C
